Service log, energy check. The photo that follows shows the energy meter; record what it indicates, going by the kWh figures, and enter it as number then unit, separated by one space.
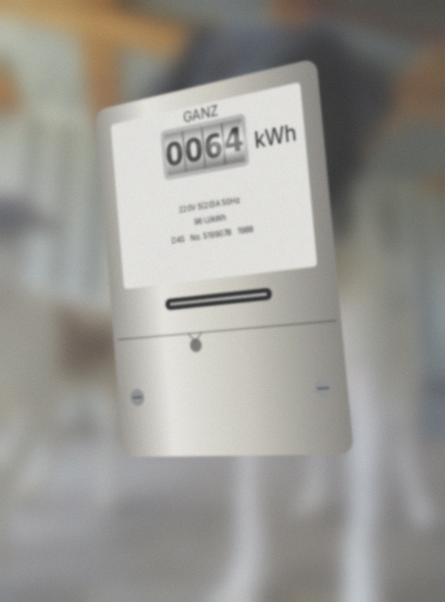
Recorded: 64 kWh
